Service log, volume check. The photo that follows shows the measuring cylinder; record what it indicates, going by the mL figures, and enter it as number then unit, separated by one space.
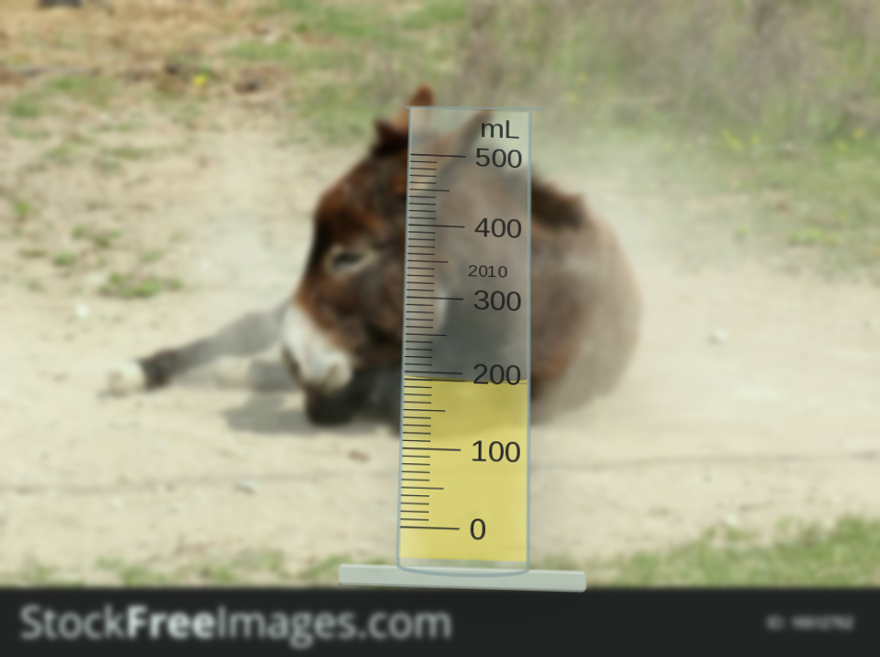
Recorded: 190 mL
